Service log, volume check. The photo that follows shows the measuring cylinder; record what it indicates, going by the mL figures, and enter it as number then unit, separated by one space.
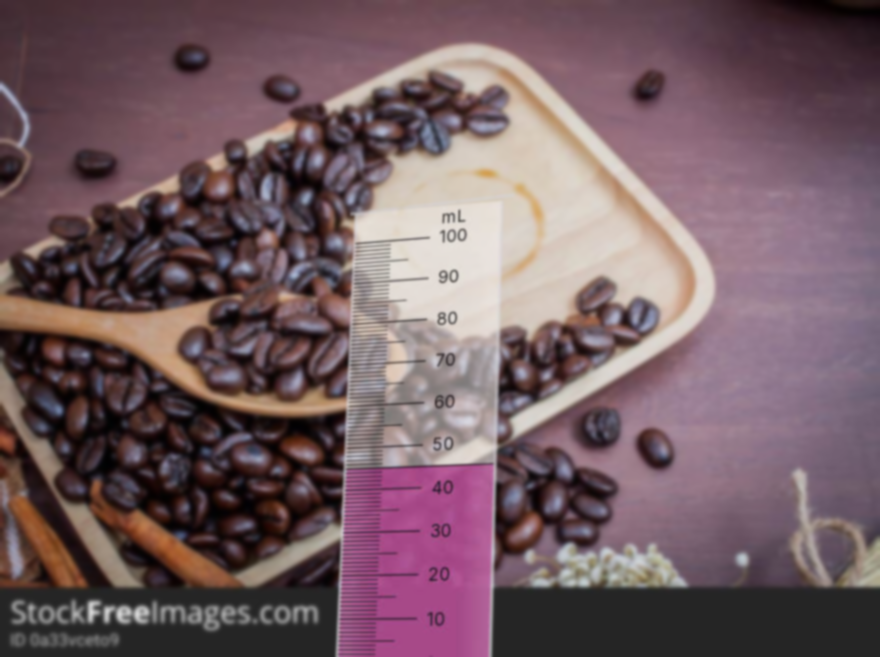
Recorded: 45 mL
